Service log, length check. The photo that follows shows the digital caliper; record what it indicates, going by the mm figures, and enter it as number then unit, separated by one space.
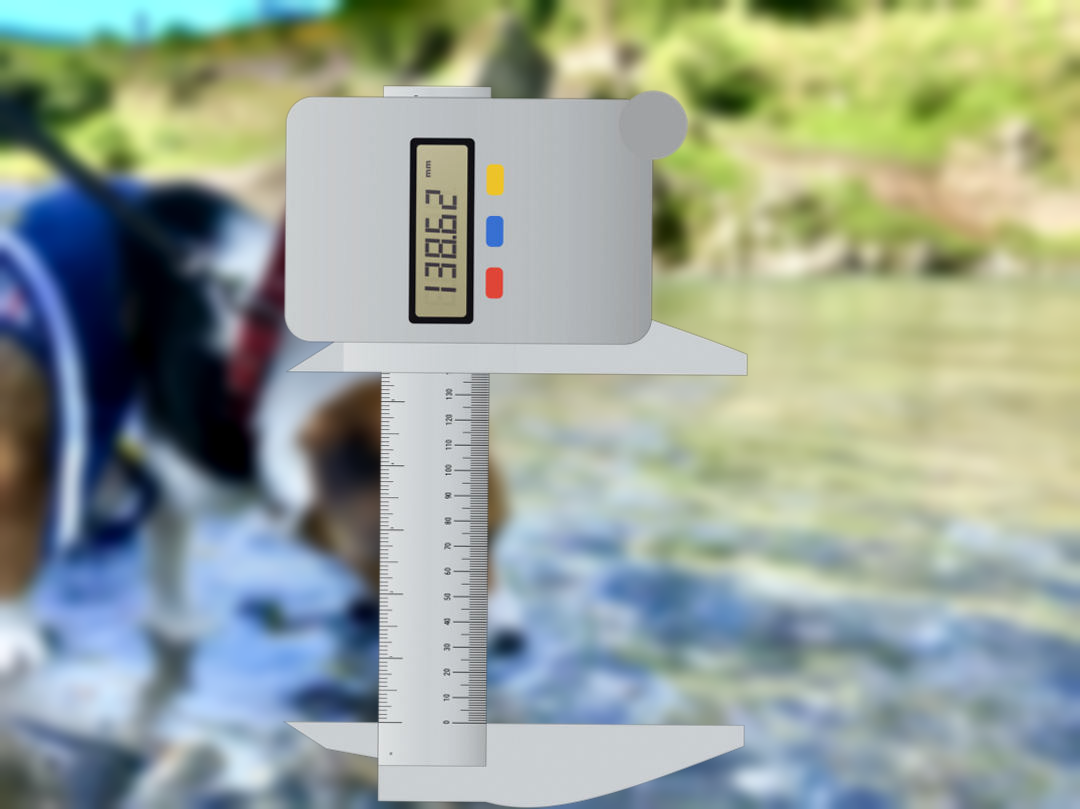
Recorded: 138.62 mm
